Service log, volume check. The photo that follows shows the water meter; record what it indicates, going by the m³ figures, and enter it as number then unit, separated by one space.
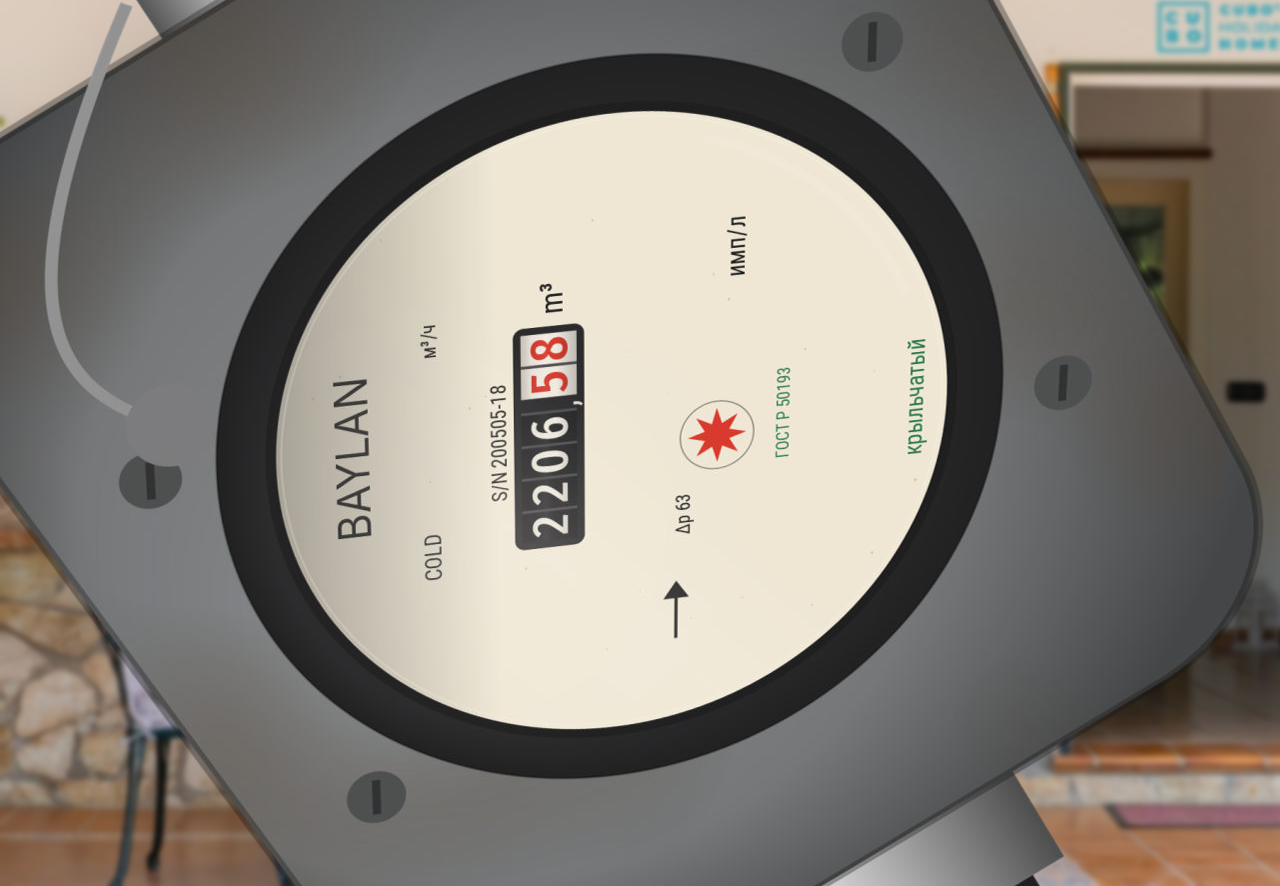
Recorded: 2206.58 m³
